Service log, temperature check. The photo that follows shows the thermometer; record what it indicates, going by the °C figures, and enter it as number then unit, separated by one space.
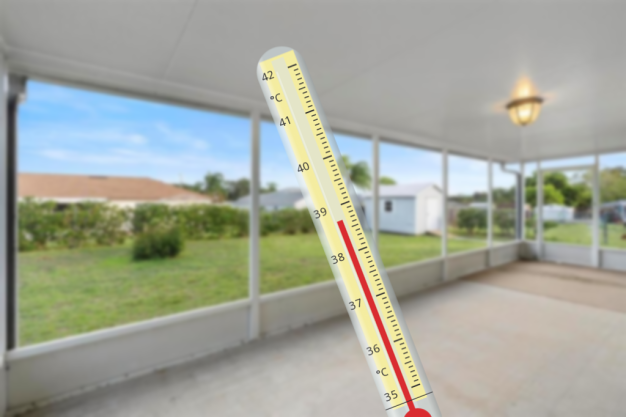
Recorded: 38.7 °C
